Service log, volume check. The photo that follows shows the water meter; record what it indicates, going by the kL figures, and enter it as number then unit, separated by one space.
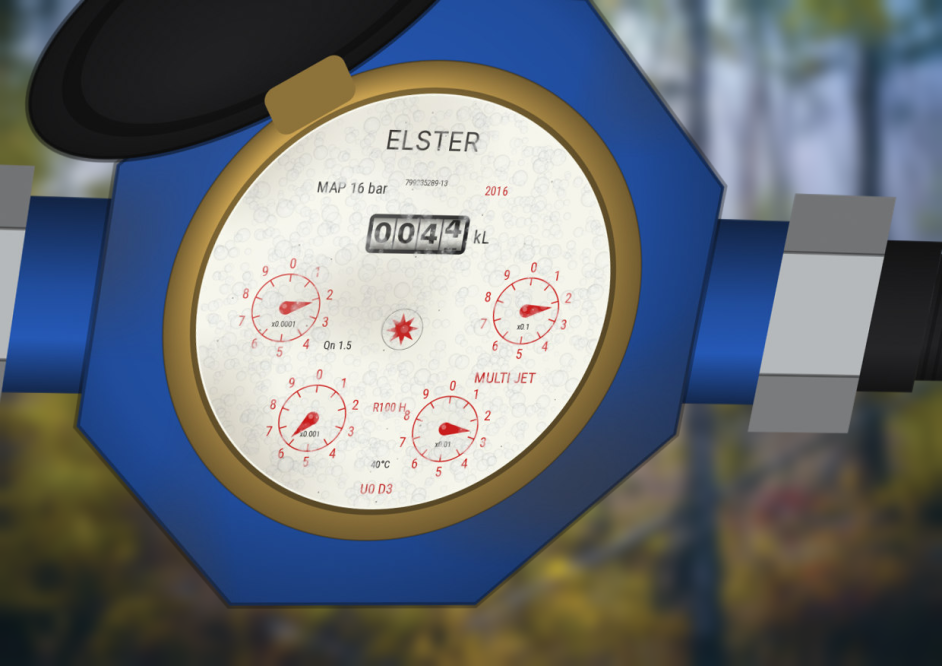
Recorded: 44.2262 kL
